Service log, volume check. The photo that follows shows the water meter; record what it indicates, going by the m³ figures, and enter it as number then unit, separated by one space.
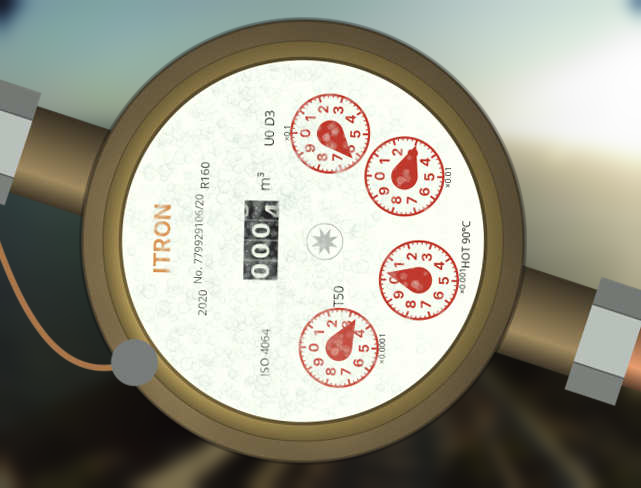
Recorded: 3.6303 m³
